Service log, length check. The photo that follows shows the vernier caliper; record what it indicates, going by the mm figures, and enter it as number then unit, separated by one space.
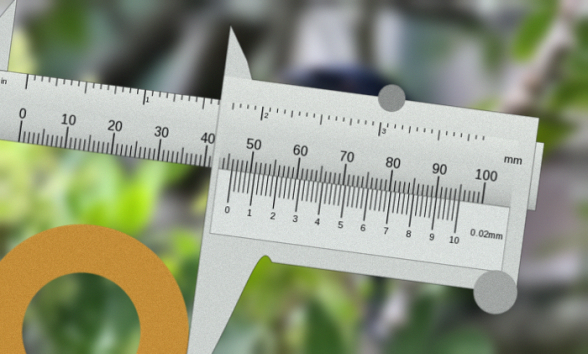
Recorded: 46.0 mm
